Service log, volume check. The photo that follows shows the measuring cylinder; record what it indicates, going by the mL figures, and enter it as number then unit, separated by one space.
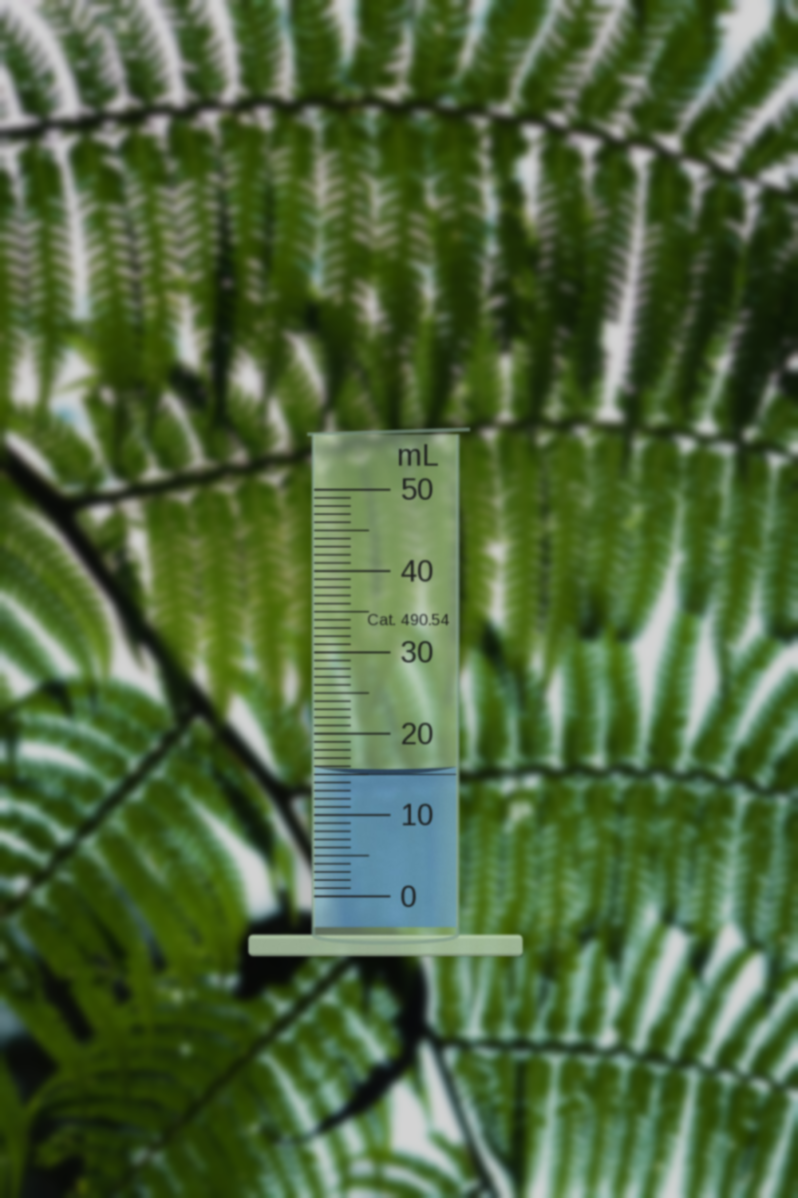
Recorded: 15 mL
